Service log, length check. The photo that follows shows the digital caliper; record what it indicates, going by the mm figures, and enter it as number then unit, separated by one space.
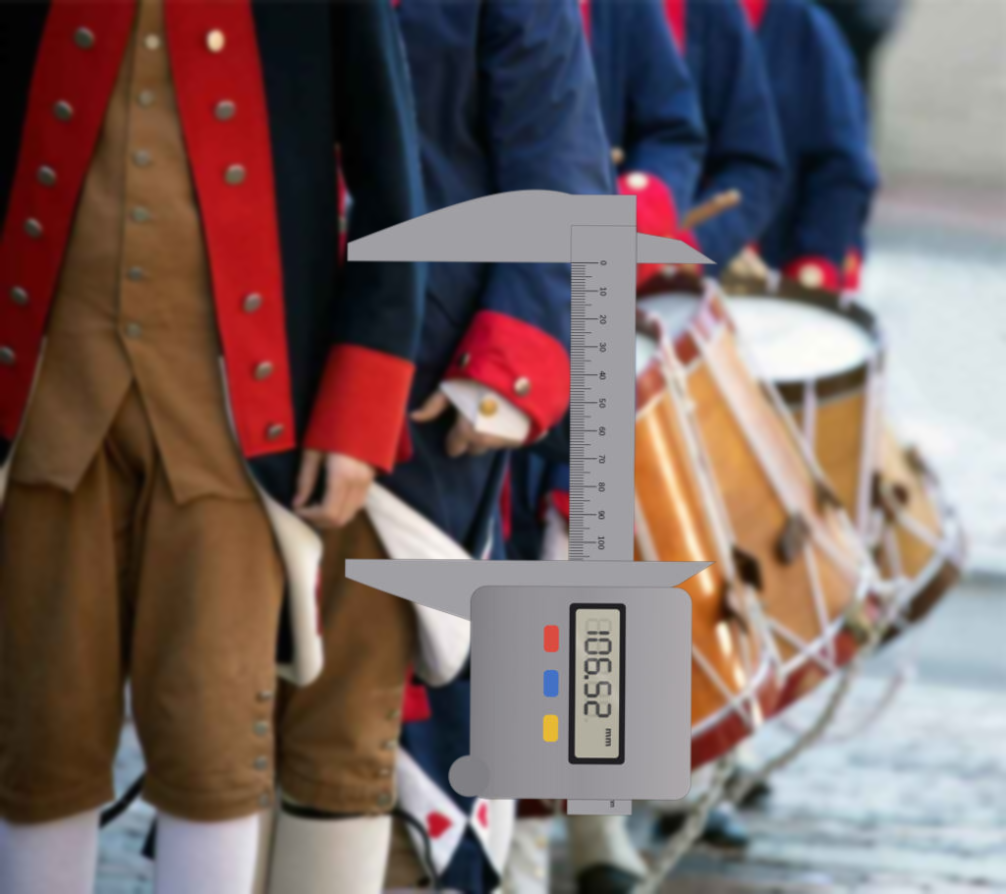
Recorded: 106.52 mm
